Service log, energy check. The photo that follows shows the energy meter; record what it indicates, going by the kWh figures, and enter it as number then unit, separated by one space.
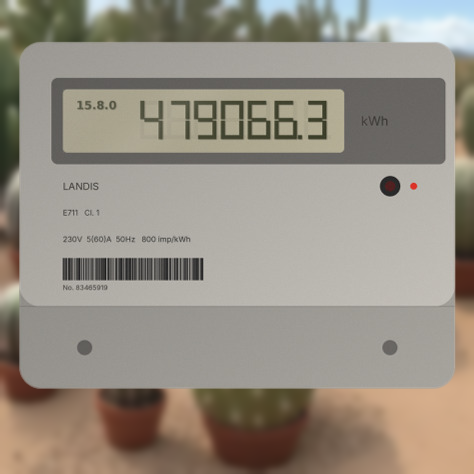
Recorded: 479066.3 kWh
